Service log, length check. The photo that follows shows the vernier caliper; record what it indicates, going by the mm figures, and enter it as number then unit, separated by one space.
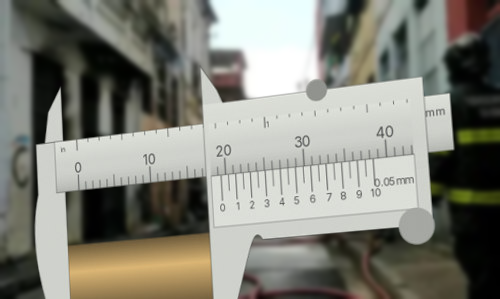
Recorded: 19.4 mm
